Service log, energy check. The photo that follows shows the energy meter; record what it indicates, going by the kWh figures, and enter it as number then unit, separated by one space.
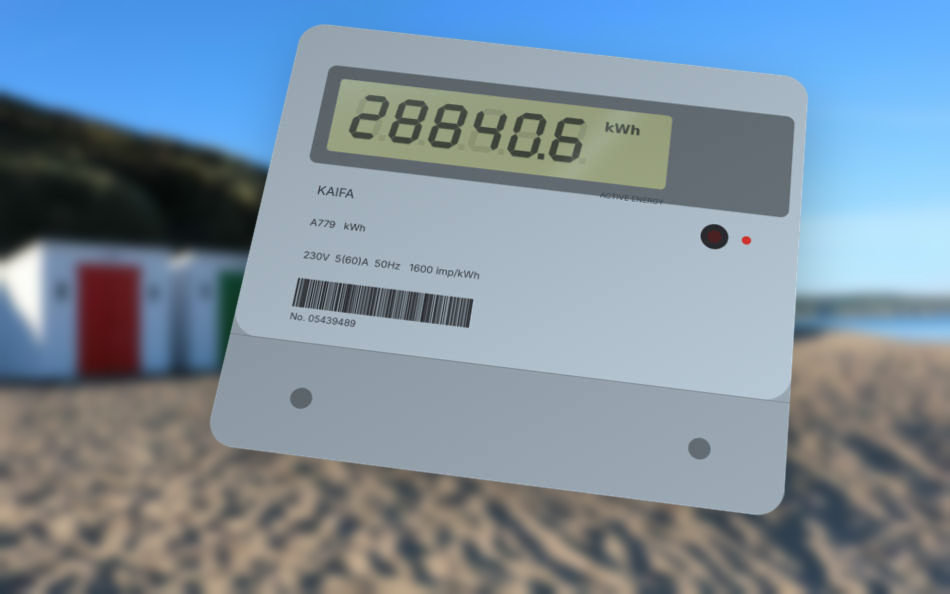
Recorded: 28840.6 kWh
